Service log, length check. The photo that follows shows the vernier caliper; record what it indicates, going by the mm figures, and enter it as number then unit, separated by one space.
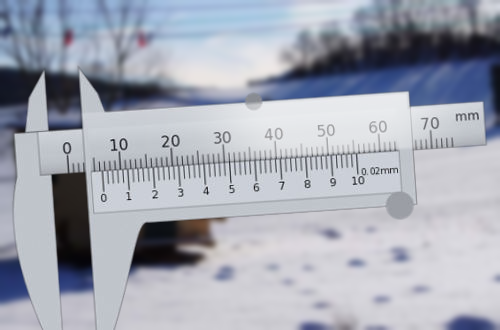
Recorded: 6.5 mm
